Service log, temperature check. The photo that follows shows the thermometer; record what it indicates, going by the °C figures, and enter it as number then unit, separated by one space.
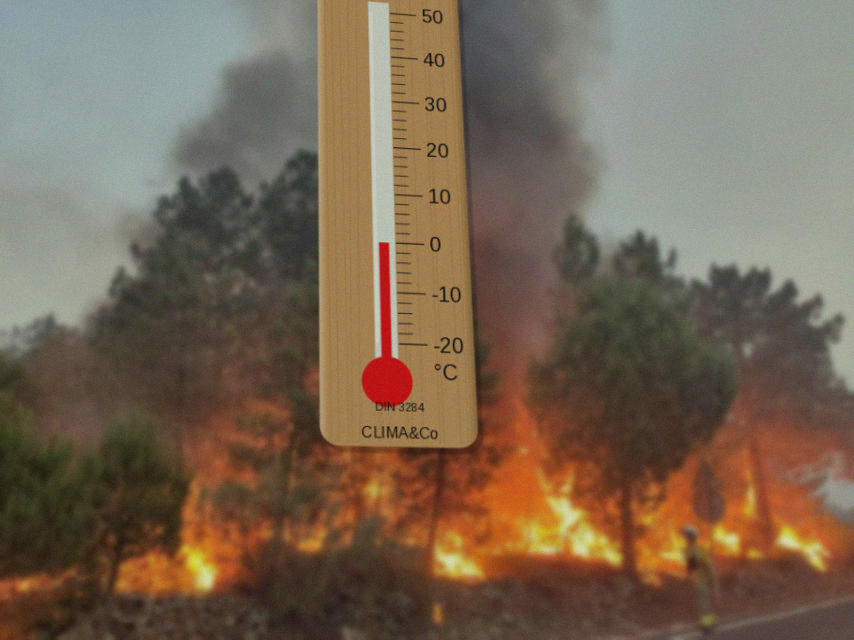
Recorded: 0 °C
